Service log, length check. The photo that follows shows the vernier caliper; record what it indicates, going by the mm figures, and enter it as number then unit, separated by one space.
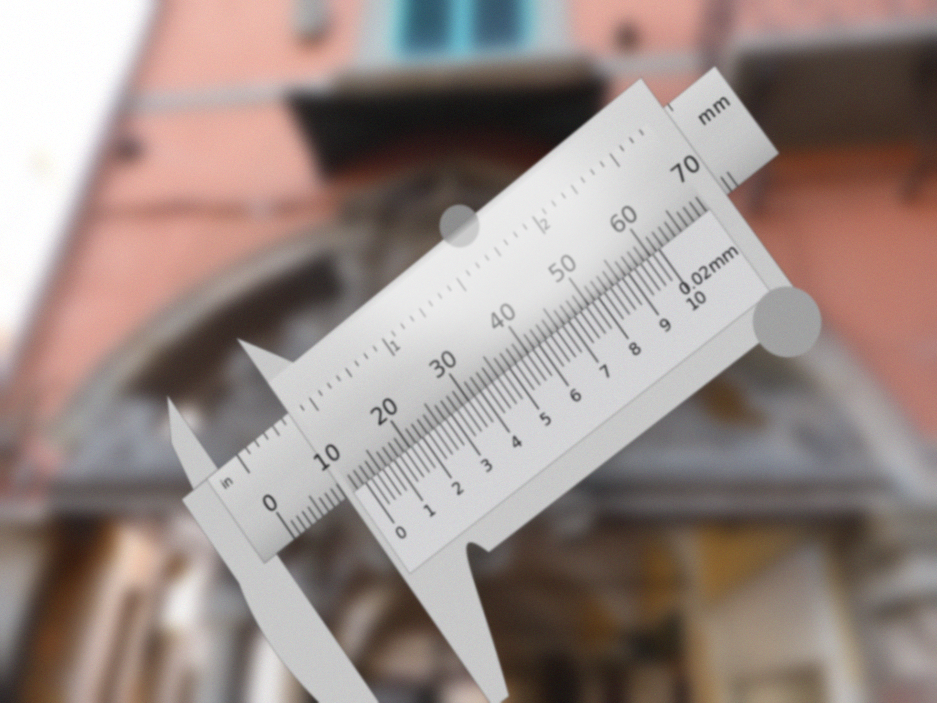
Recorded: 12.4 mm
